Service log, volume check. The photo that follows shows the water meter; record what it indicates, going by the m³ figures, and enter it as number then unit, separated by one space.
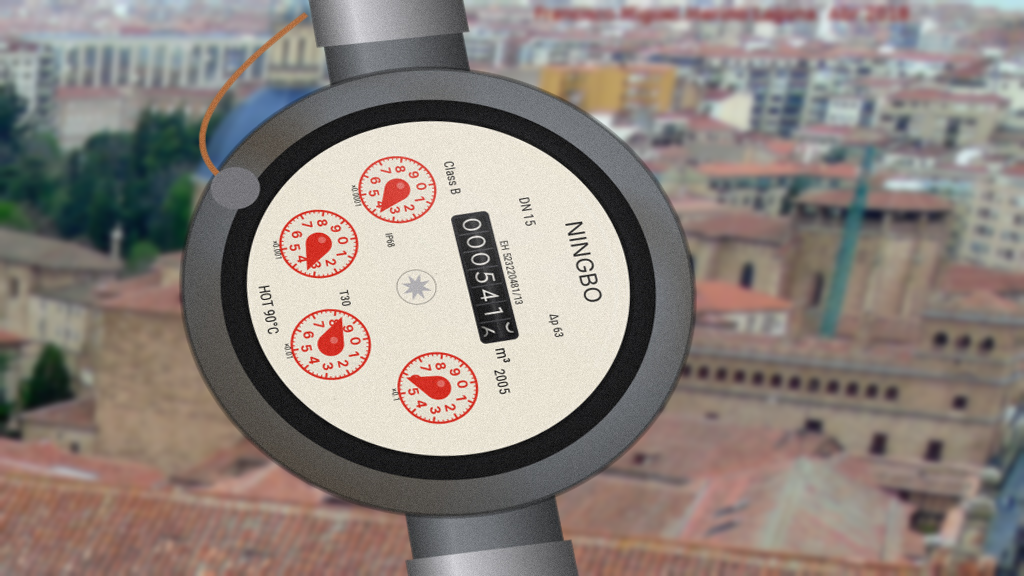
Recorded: 5415.5833 m³
